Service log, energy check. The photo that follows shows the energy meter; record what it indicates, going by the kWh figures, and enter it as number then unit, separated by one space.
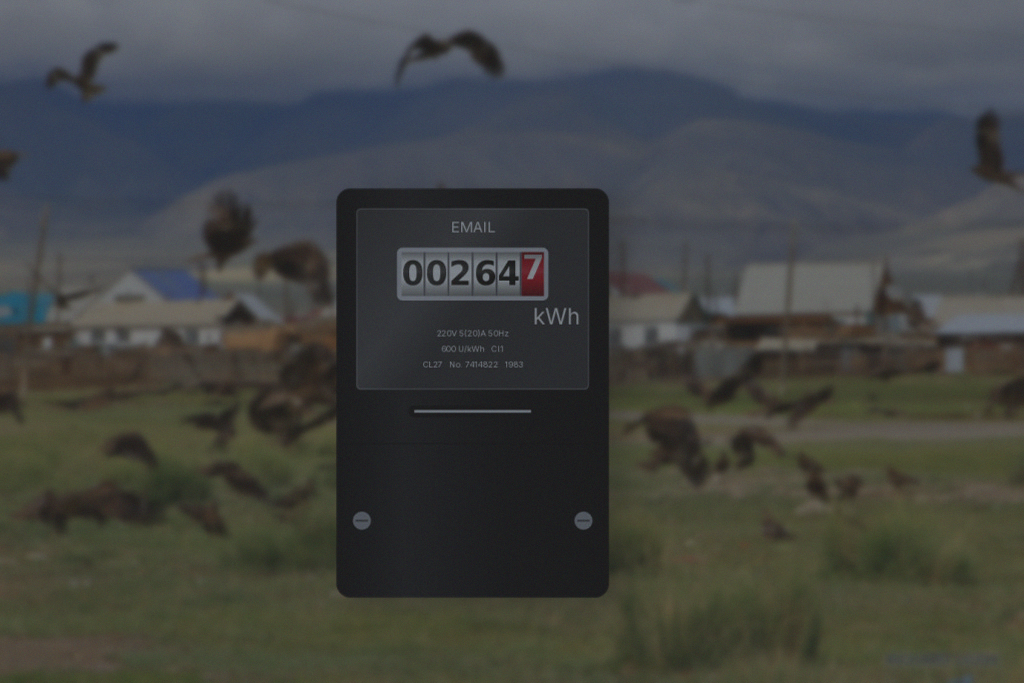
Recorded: 264.7 kWh
